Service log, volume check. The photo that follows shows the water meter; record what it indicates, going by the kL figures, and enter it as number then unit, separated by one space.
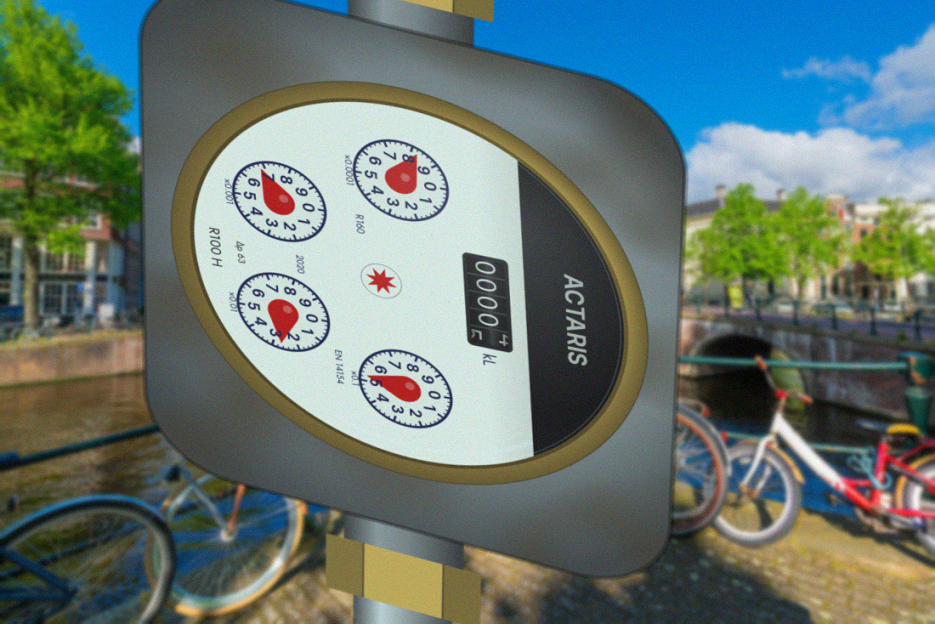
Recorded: 4.5268 kL
